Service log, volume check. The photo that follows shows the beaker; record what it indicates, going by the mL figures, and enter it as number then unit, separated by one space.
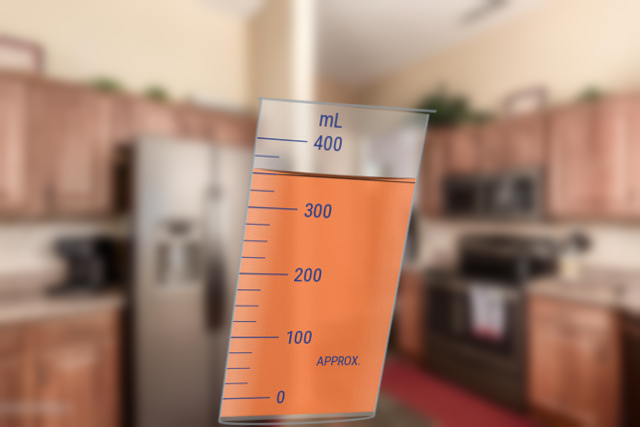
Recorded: 350 mL
